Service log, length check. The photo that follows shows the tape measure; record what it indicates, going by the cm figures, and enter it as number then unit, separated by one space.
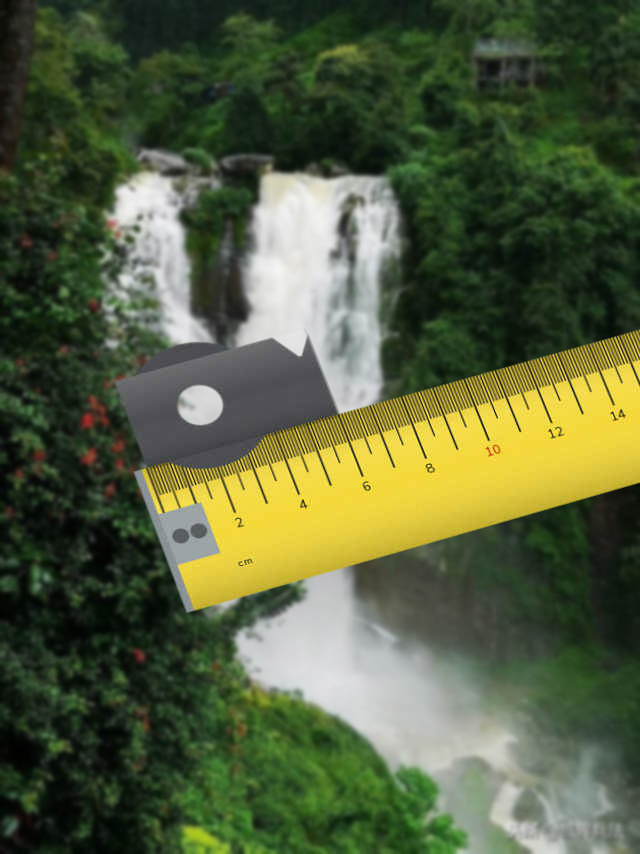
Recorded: 6 cm
